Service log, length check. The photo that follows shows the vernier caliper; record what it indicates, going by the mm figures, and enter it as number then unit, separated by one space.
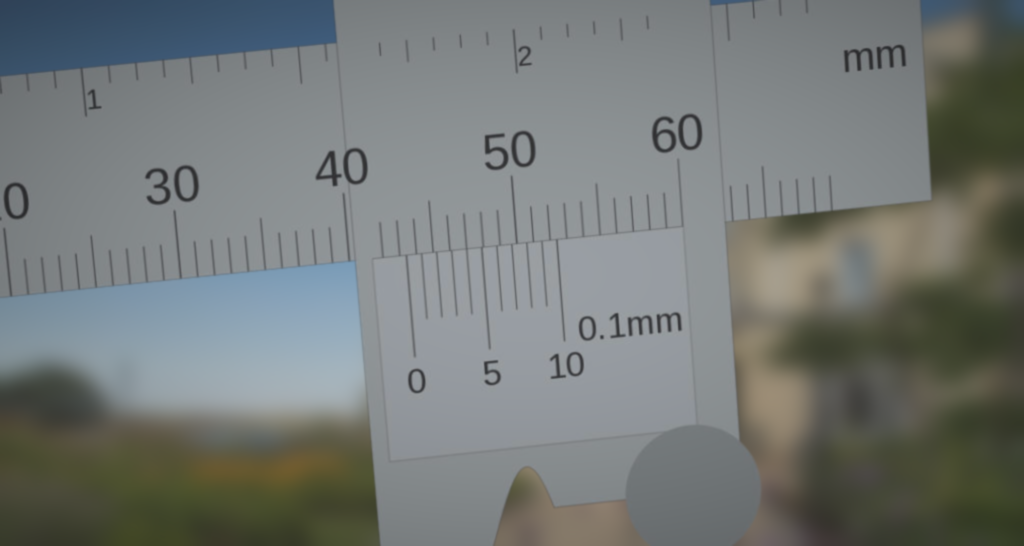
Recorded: 43.4 mm
